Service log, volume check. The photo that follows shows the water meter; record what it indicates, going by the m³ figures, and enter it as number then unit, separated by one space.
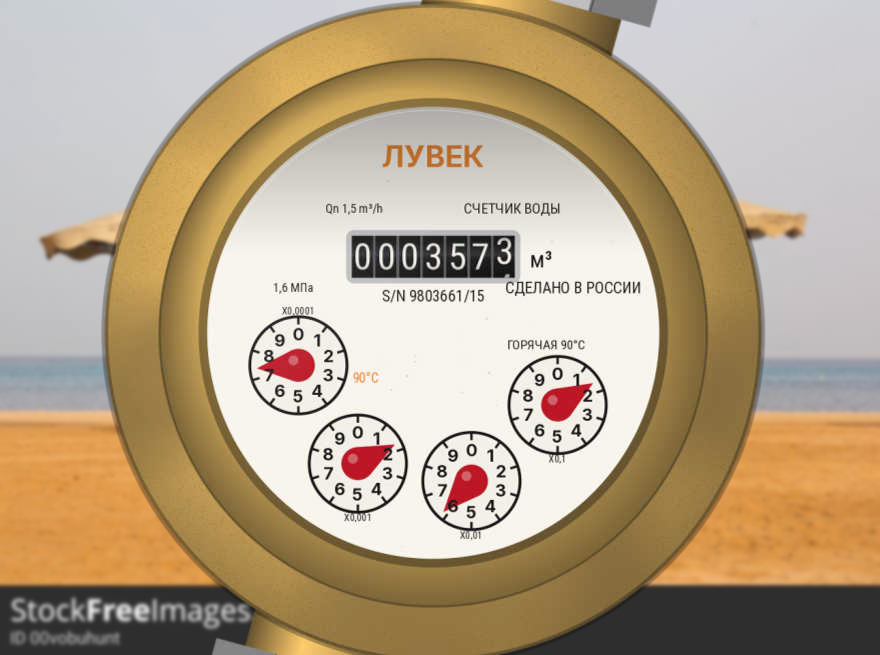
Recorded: 3573.1617 m³
